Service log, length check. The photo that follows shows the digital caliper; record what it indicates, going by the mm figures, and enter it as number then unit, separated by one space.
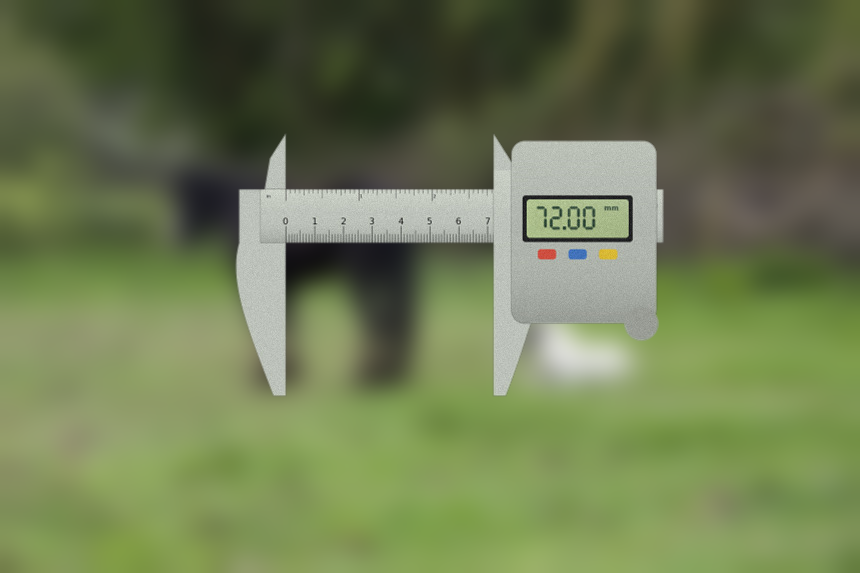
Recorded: 72.00 mm
